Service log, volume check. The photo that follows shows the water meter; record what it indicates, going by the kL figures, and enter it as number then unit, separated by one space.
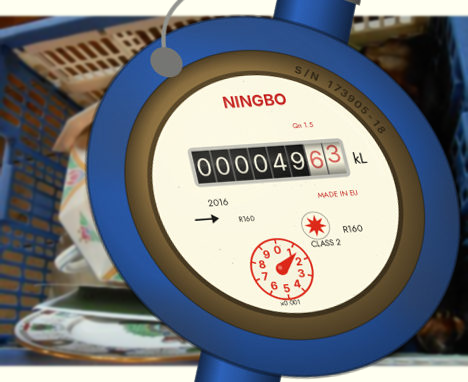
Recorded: 49.631 kL
